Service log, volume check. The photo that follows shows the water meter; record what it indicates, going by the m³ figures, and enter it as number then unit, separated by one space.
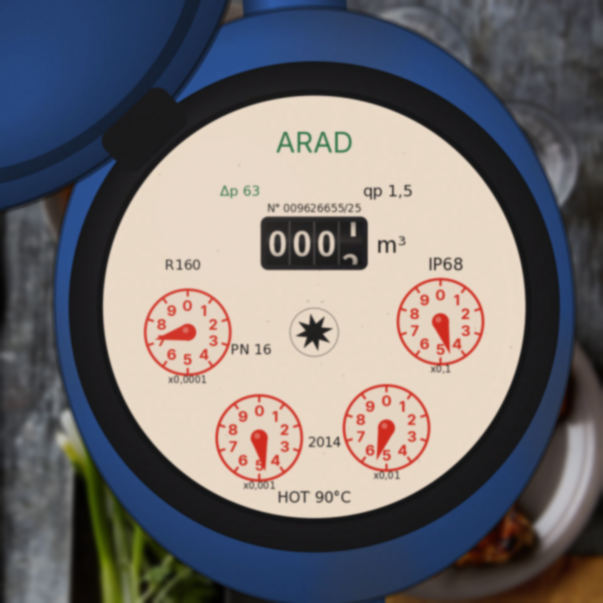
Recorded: 1.4547 m³
